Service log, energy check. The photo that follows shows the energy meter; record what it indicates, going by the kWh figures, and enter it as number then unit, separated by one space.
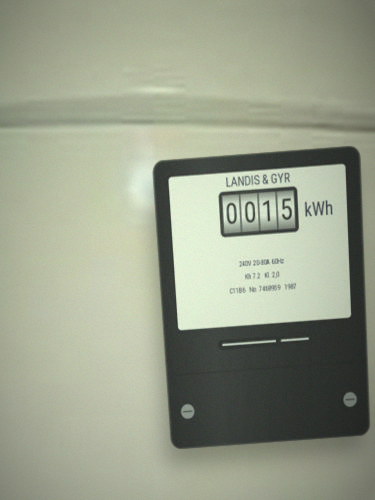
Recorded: 15 kWh
